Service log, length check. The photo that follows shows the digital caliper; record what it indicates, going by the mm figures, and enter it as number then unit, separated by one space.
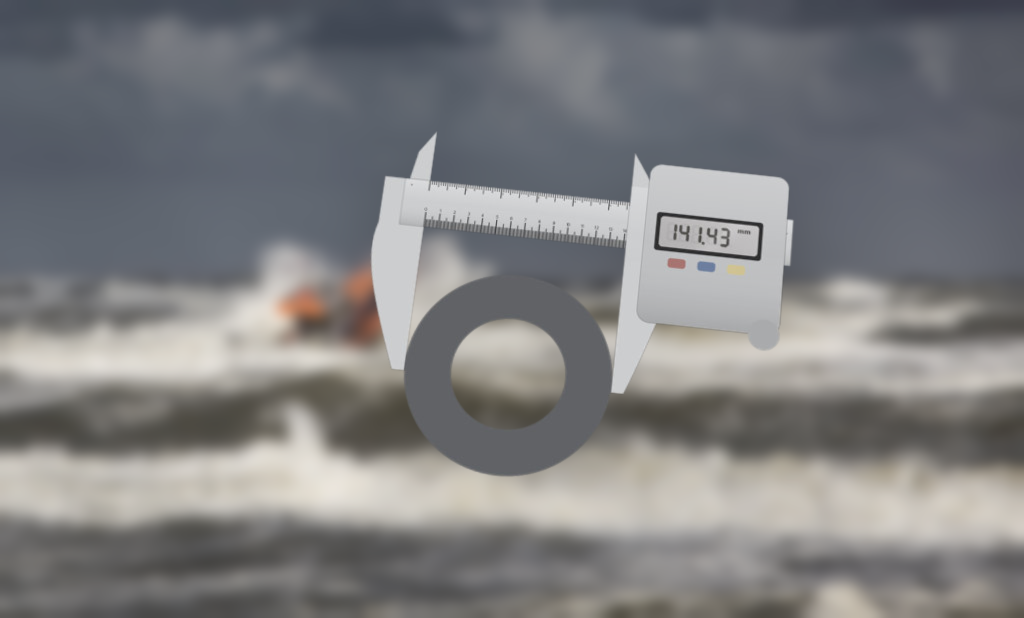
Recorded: 141.43 mm
